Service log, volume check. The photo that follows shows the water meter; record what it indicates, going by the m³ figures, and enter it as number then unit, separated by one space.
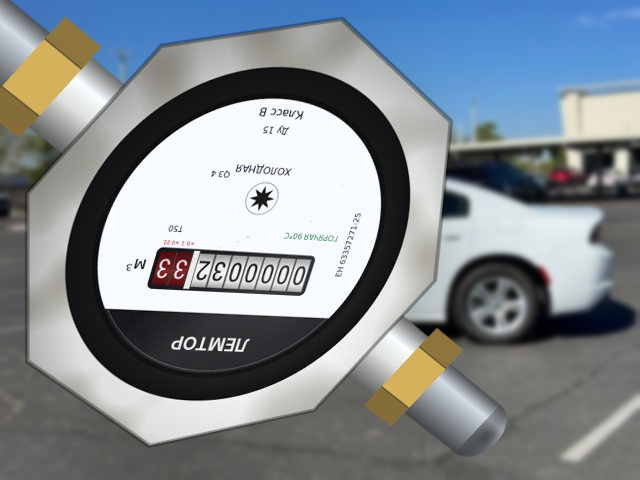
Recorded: 32.33 m³
